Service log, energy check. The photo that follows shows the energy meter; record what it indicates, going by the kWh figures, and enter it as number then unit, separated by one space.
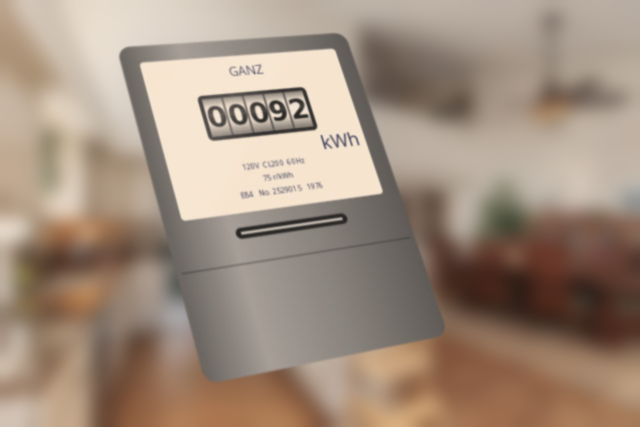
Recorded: 92 kWh
